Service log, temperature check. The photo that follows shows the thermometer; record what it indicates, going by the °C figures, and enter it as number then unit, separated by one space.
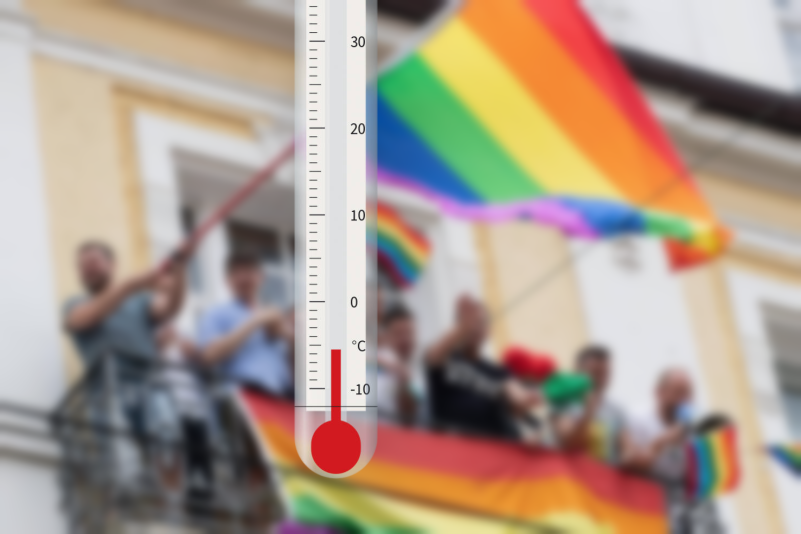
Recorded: -5.5 °C
